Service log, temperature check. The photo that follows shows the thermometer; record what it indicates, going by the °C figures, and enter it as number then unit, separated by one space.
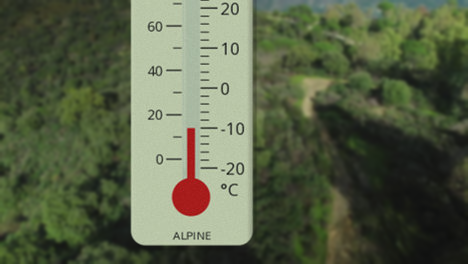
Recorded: -10 °C
